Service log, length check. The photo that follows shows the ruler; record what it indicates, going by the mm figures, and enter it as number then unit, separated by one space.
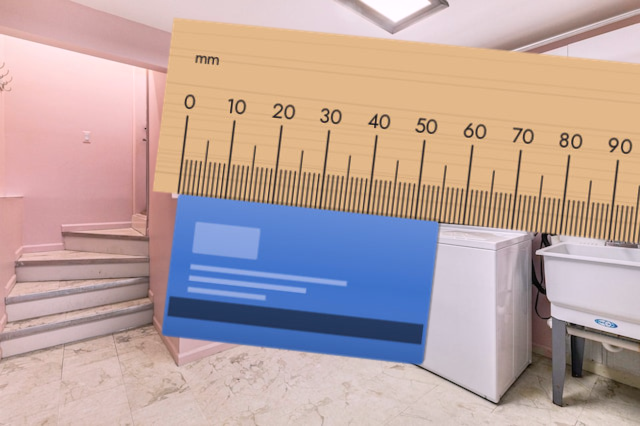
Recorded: 55 mm
